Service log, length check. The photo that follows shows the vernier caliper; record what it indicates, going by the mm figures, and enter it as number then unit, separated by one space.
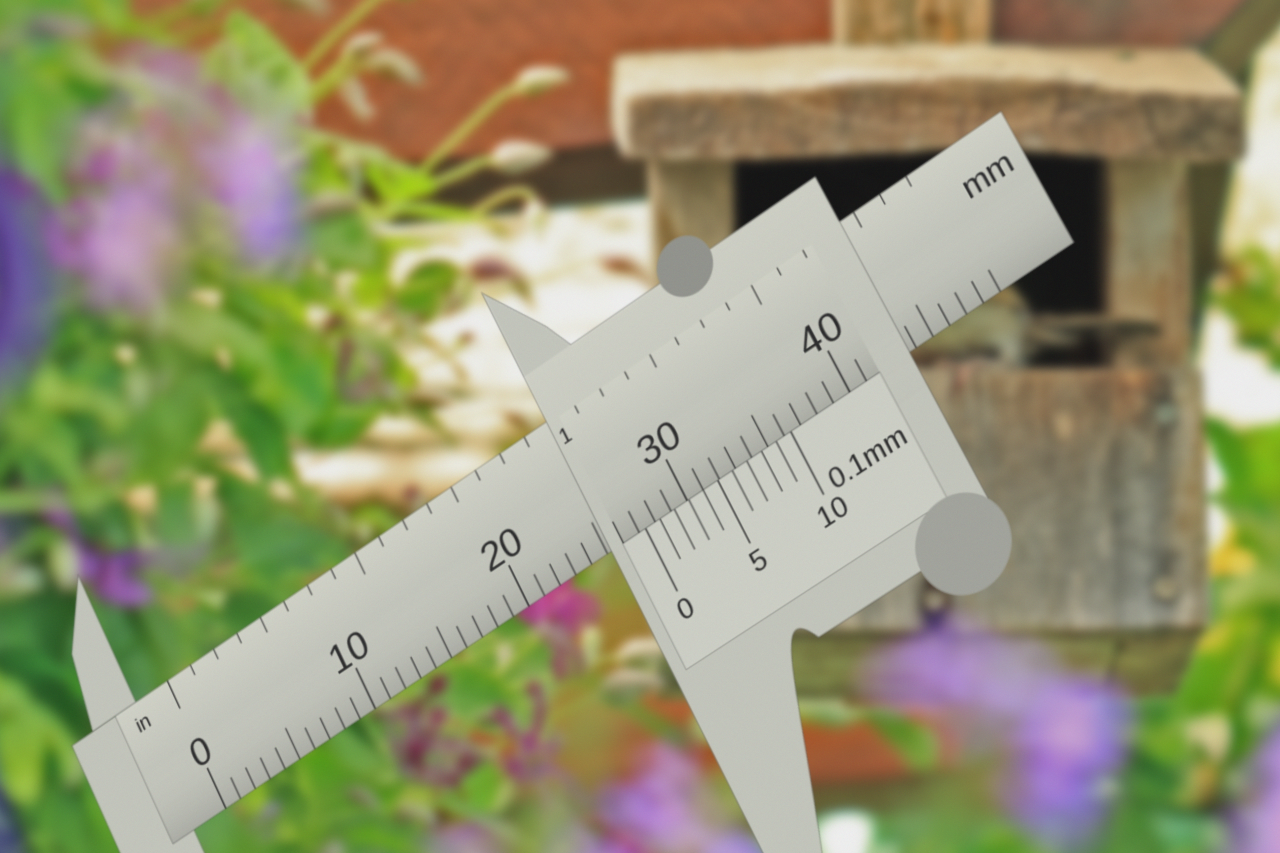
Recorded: 27.4 mm
